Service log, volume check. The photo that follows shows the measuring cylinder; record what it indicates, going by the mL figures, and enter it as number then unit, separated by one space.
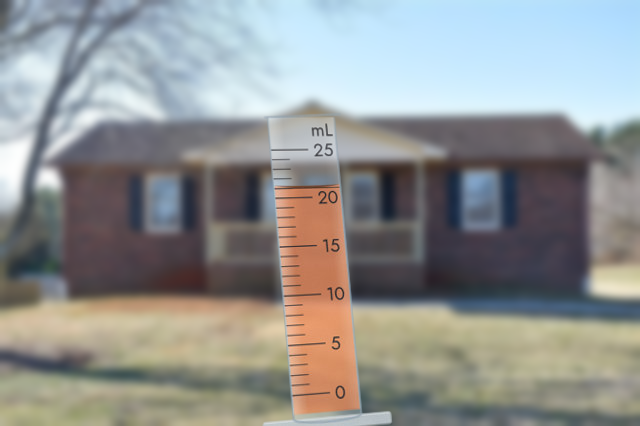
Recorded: 21 mL
